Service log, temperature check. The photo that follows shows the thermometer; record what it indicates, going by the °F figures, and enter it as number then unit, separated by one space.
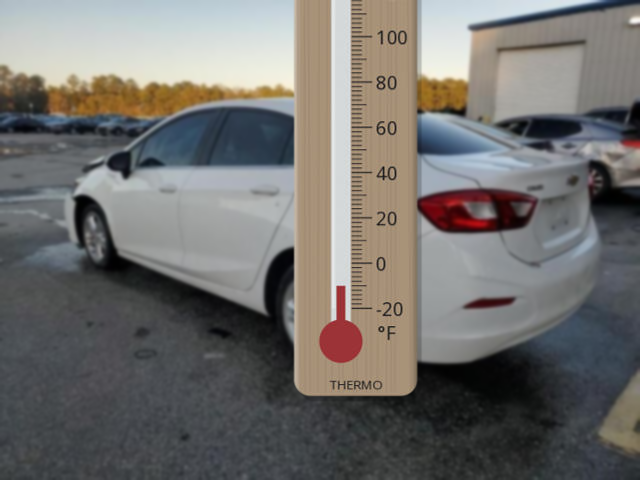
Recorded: -10 °F
